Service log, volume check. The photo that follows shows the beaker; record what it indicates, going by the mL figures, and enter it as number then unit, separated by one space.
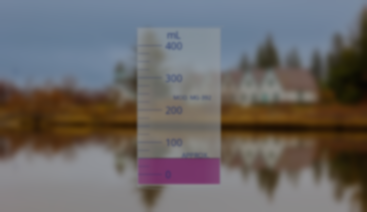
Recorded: 50 mL
